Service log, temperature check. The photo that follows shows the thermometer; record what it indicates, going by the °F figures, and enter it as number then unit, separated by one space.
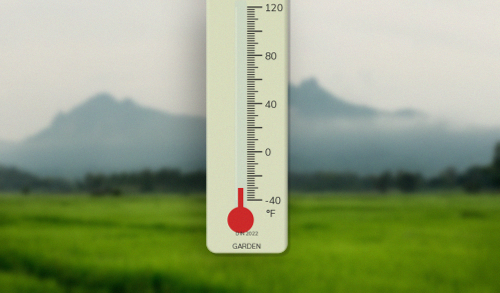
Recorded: -30 °F
